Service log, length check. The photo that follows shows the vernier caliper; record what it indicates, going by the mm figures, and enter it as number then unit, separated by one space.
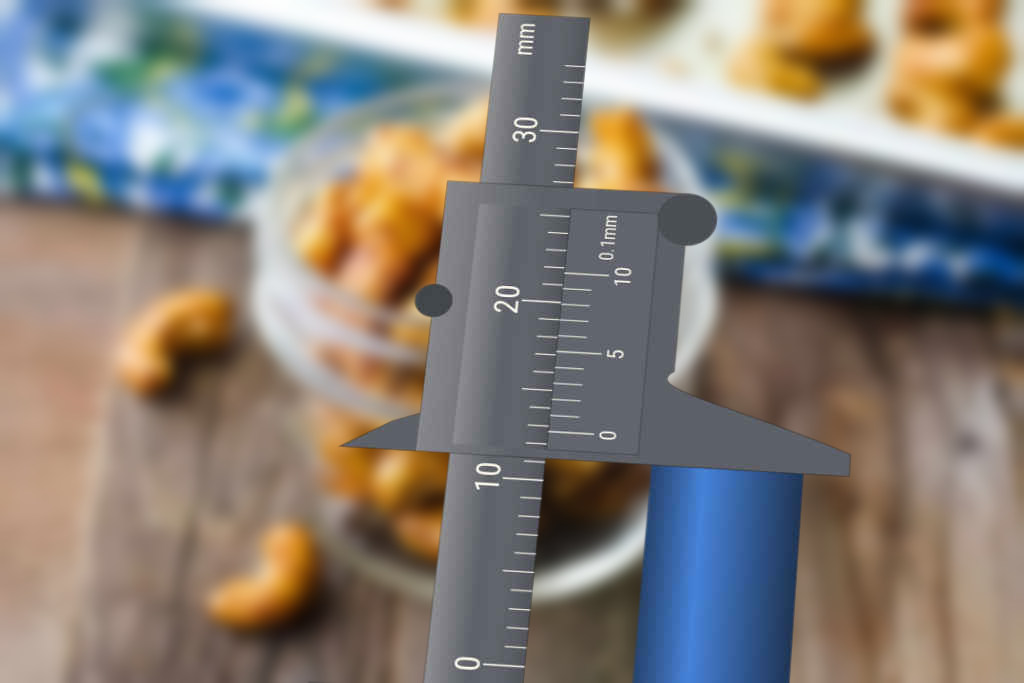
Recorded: 12.7 mm
